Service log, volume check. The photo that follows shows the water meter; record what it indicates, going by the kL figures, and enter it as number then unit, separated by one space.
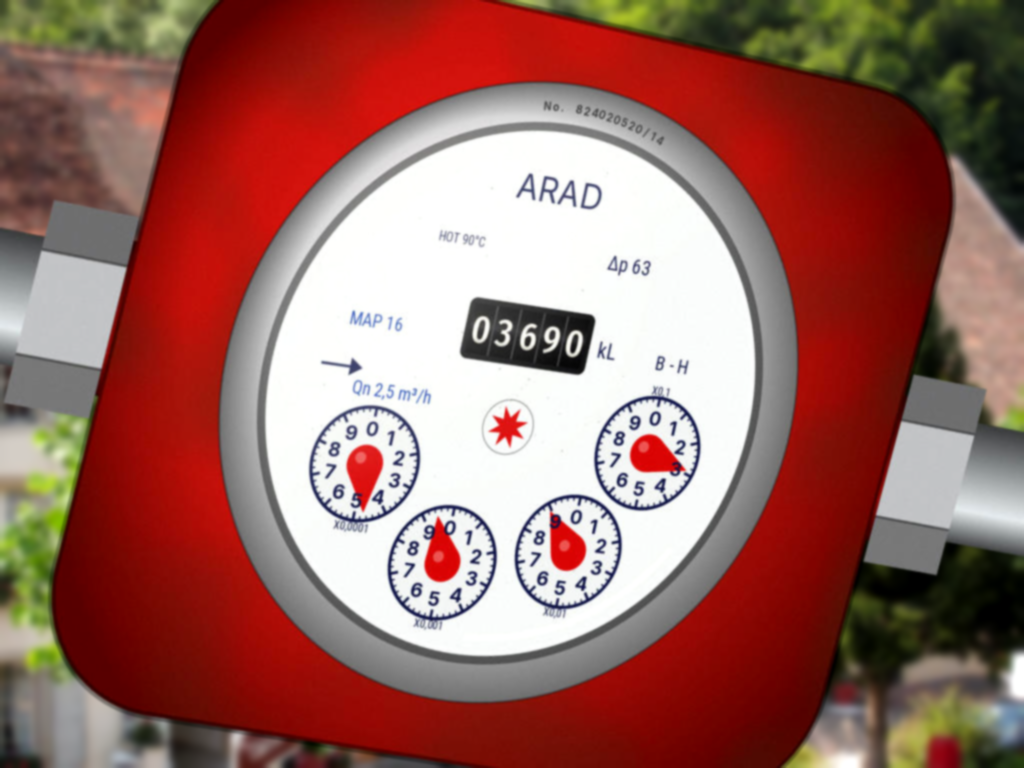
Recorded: 3690.2894 kL
